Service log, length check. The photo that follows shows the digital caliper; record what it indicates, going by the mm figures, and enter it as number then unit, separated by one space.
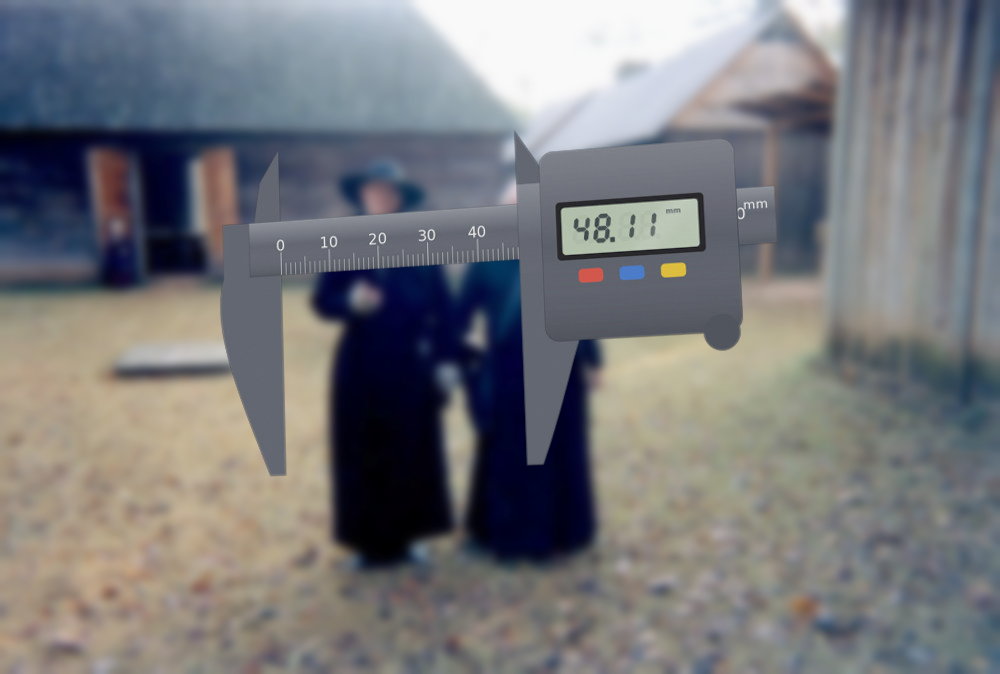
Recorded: 48.11 mm
